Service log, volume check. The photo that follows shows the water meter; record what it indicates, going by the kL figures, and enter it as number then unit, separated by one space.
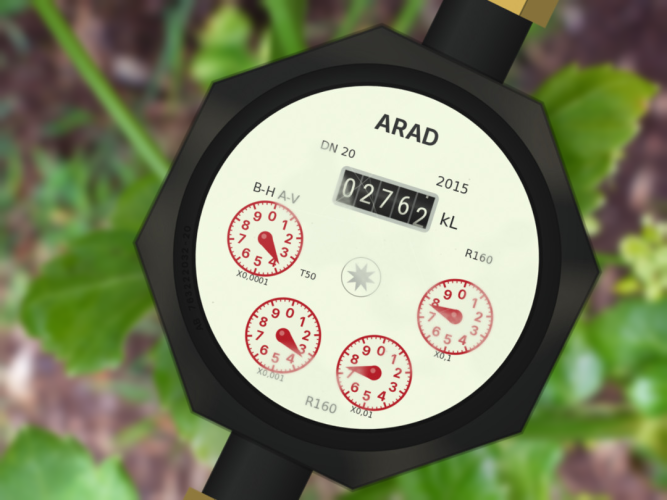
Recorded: 2761.7733 kL
